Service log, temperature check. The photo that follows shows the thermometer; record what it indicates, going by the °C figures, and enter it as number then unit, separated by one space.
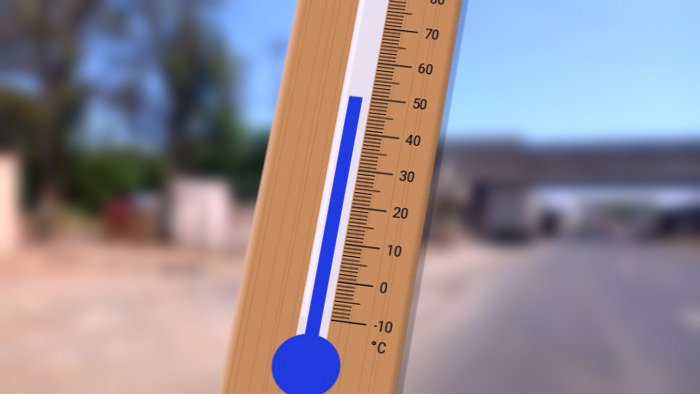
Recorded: 50 °C
